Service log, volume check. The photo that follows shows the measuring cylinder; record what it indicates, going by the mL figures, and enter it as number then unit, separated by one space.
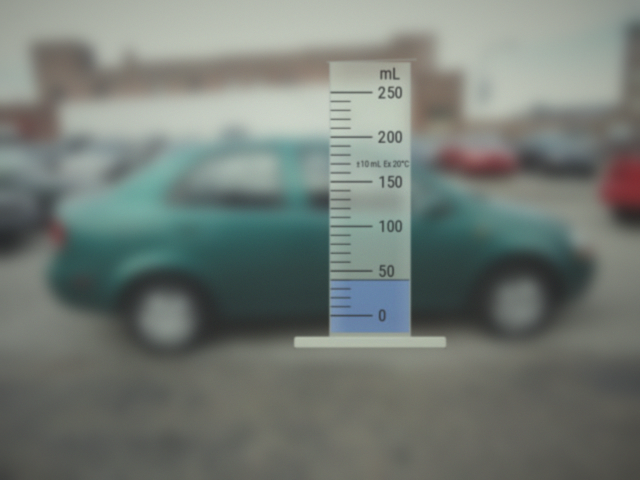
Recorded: 40 mL
